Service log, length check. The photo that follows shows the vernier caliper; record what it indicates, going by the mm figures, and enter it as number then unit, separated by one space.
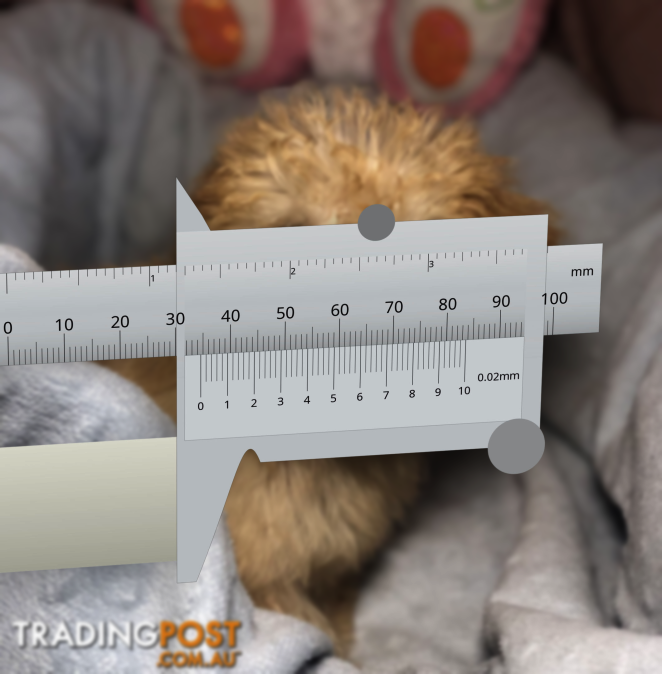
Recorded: 34.6 mm
